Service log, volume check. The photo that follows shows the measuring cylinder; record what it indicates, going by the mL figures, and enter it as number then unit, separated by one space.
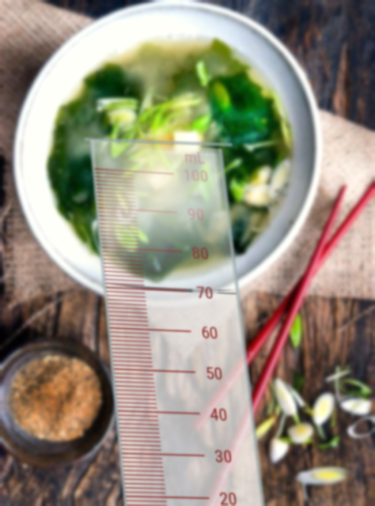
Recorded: 70 mL
